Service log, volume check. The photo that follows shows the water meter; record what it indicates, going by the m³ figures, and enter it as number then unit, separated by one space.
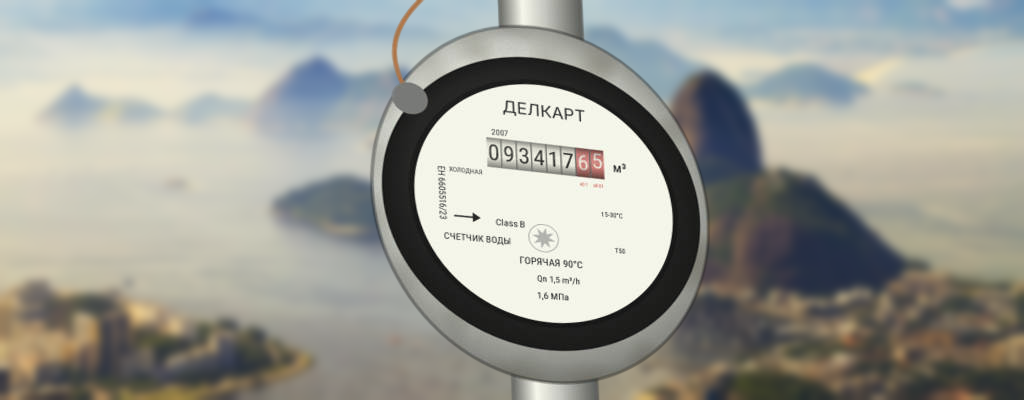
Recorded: 93417.65 m³
